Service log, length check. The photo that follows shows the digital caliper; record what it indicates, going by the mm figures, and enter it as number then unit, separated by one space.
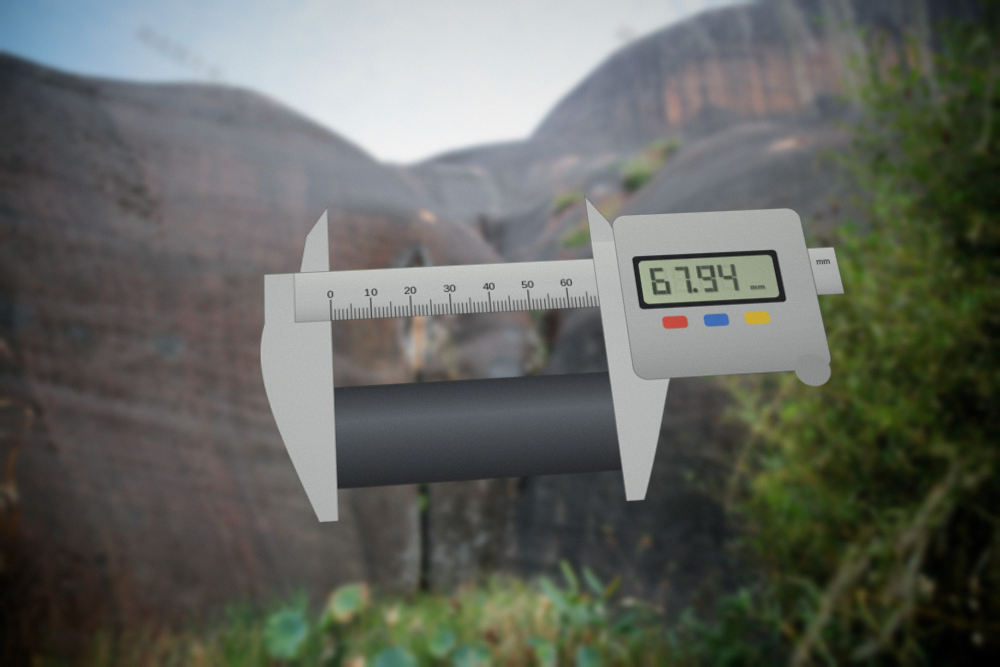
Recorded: 67.94 mm
